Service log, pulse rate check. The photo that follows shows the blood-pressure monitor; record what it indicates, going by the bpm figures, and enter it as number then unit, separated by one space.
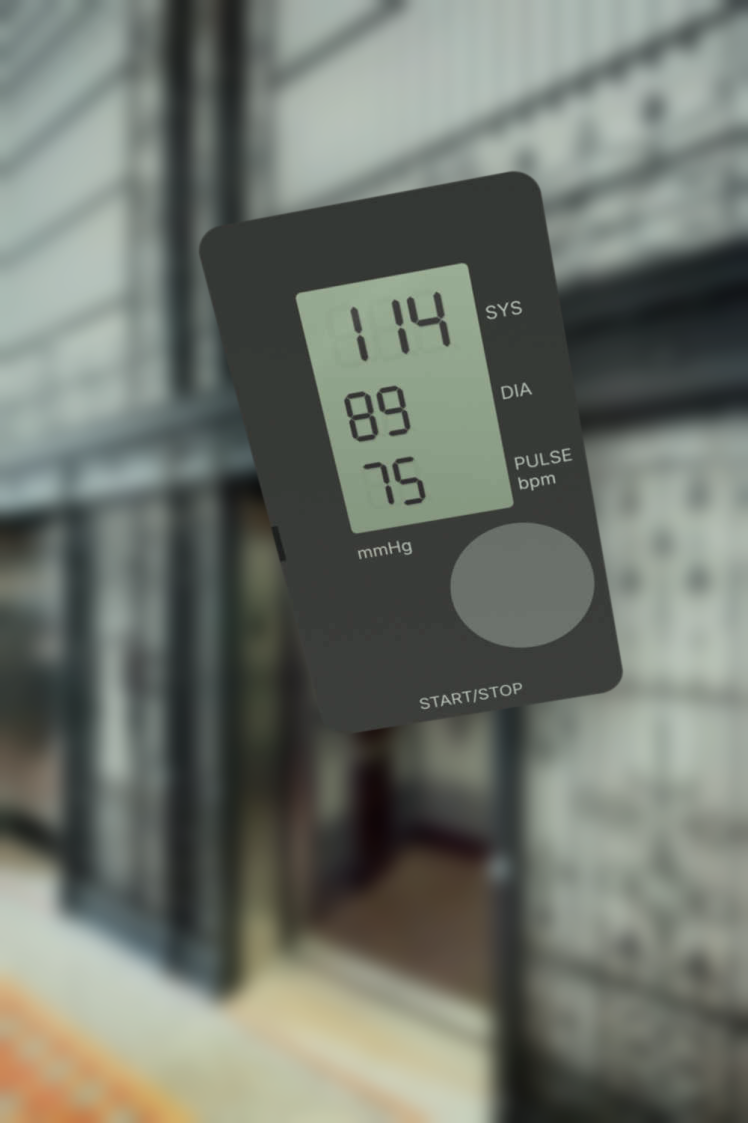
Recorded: 75 bpm
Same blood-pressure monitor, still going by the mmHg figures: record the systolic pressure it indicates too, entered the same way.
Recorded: 114 mmHg
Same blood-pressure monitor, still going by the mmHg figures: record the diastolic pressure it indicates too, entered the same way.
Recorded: 89 mmHg
